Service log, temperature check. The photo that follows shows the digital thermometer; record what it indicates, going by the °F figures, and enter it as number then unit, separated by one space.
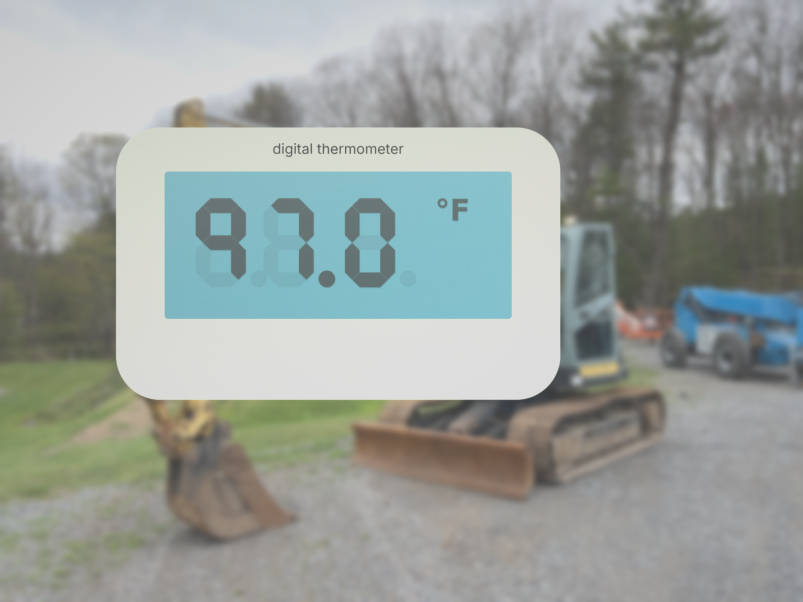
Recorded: 97.0 °F
